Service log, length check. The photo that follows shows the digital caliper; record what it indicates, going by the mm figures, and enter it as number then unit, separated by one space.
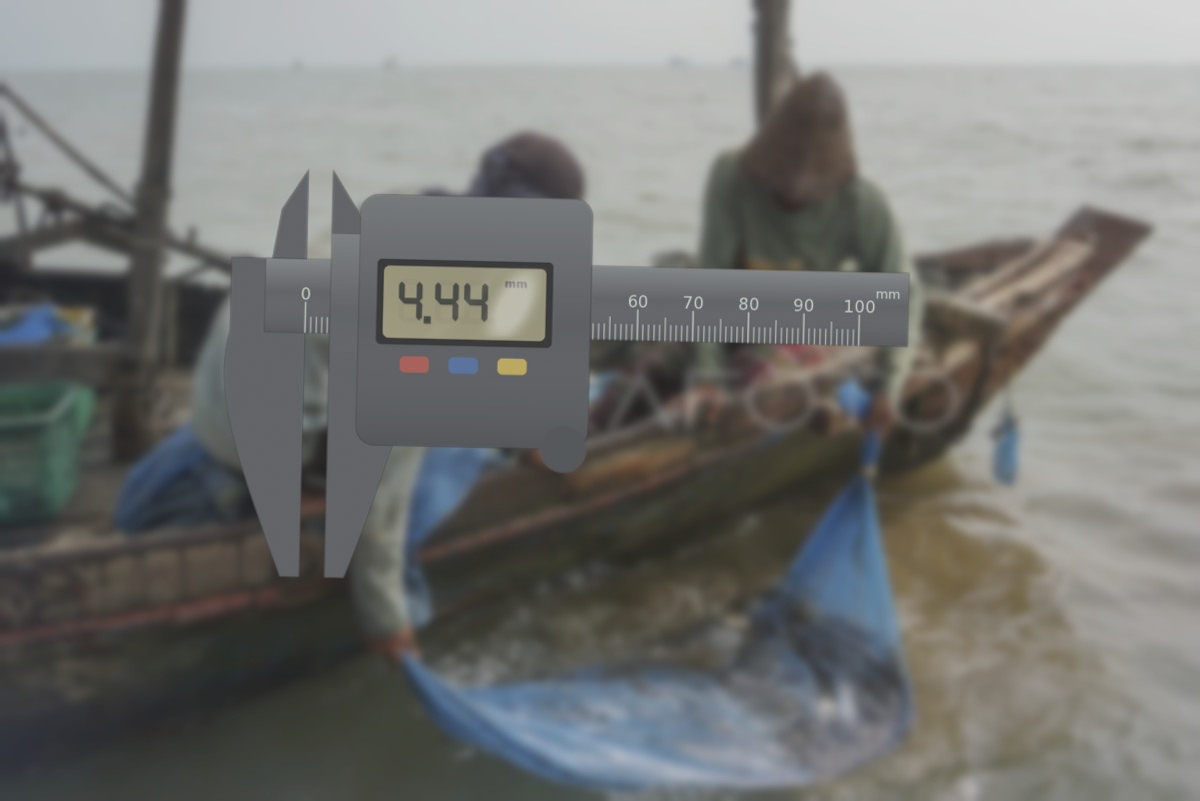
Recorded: 4.44 mm
